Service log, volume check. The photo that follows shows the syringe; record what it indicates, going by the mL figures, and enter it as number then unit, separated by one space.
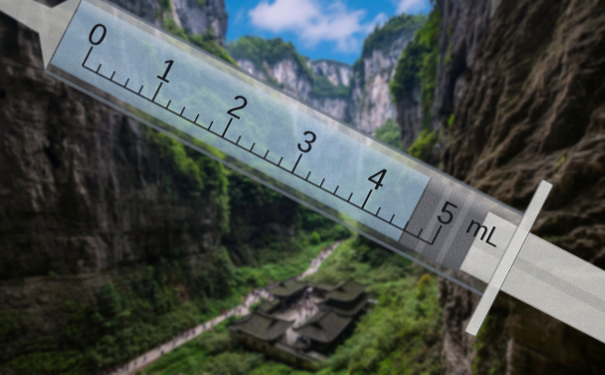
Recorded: 4.6 mL
